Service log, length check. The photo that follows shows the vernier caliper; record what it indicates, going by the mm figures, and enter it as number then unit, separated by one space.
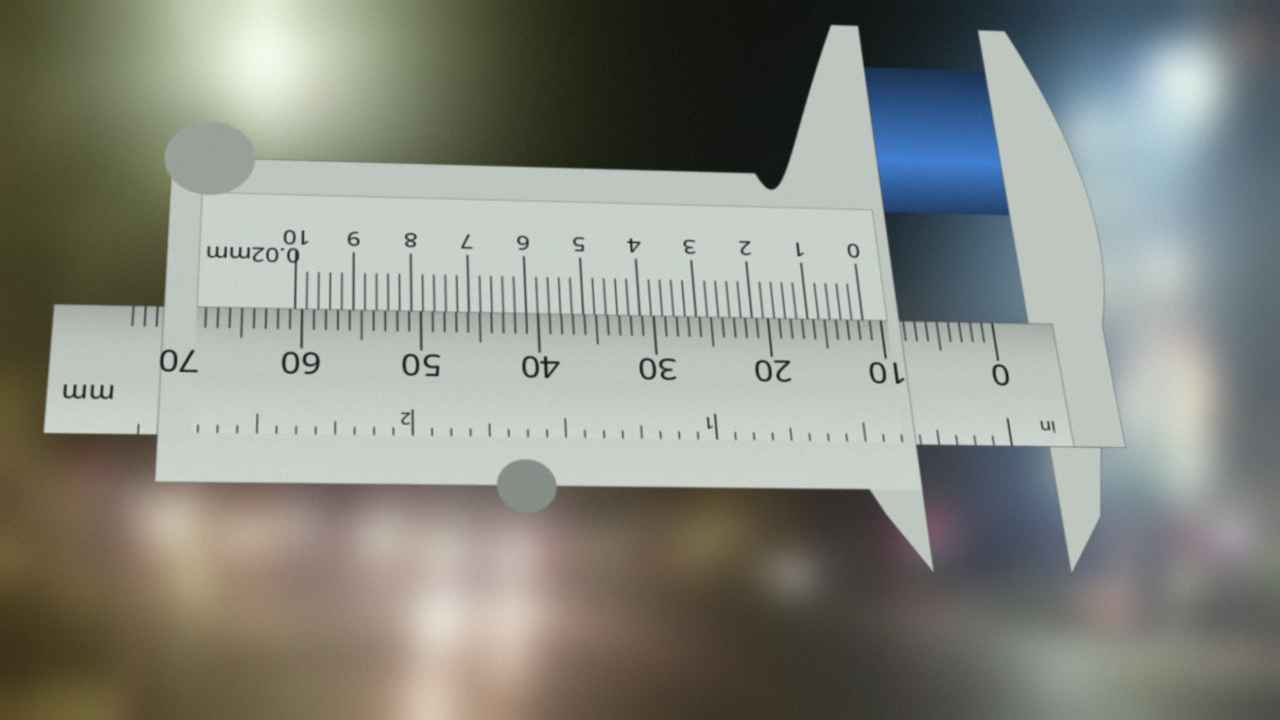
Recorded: 11.6 mm
